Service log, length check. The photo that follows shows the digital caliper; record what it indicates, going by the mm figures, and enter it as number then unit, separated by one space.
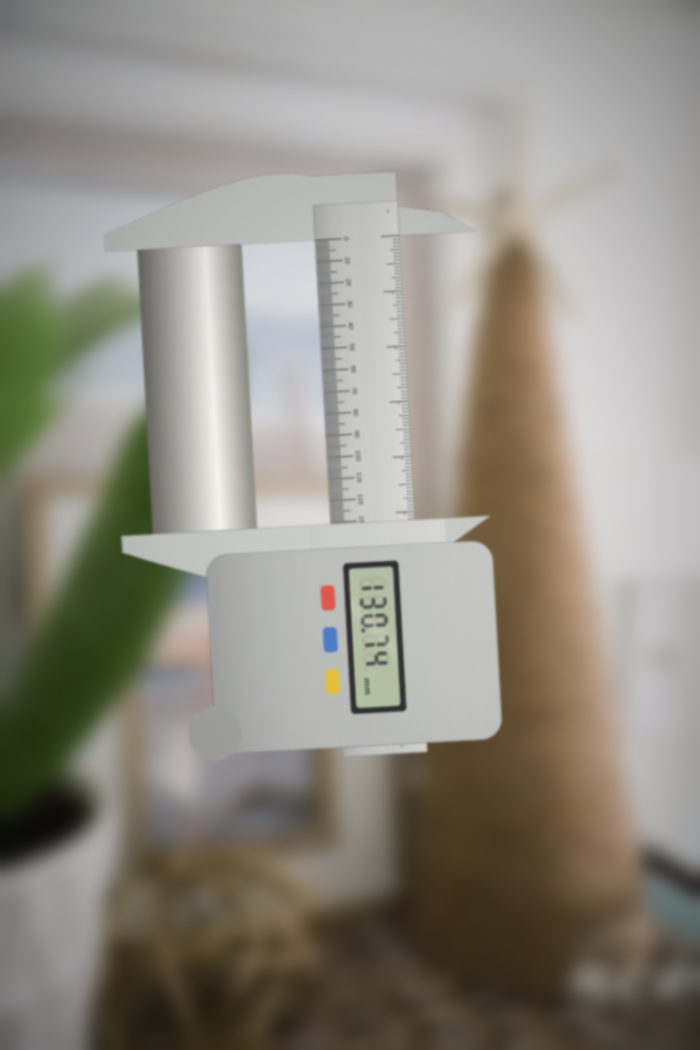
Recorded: 130.74 mm
